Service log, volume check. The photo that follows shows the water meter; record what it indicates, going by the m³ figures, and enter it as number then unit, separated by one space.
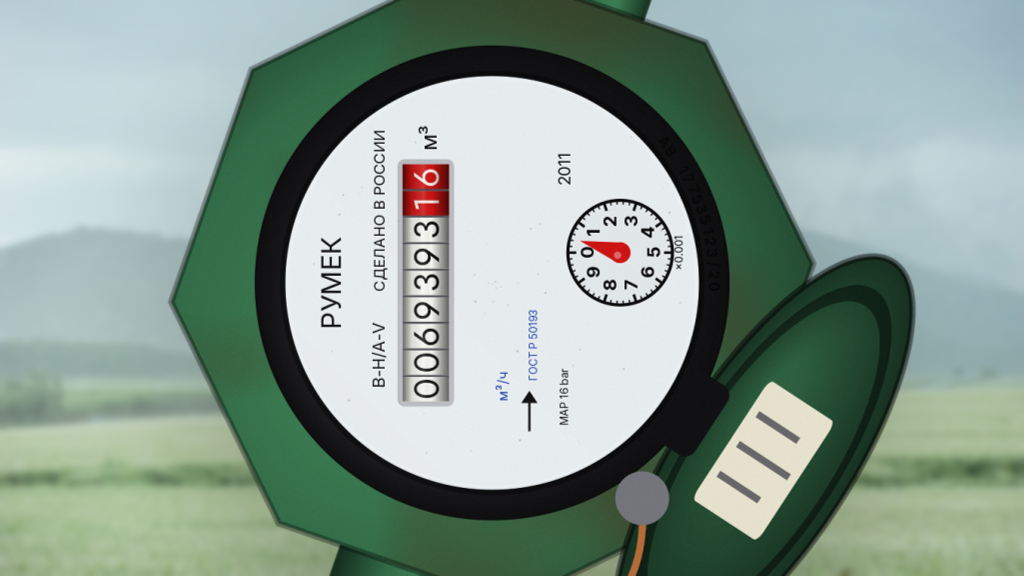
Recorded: 69393.160 m³
